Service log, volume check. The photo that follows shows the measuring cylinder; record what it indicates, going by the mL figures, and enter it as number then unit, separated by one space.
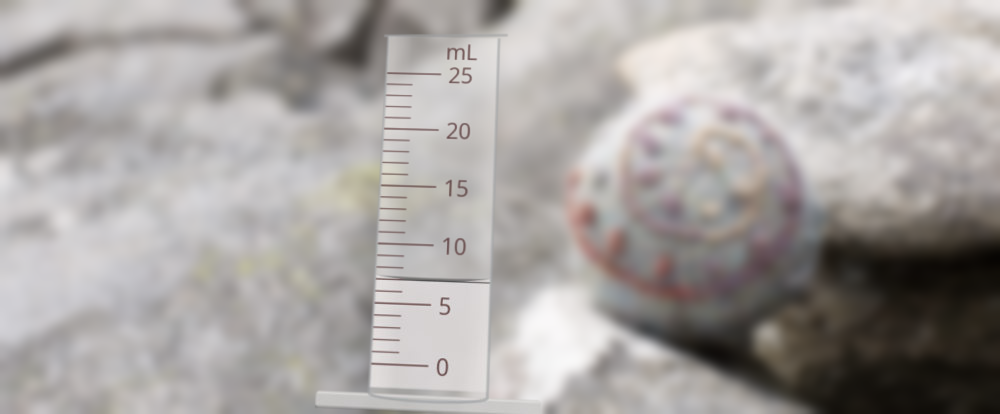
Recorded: 7 mL
